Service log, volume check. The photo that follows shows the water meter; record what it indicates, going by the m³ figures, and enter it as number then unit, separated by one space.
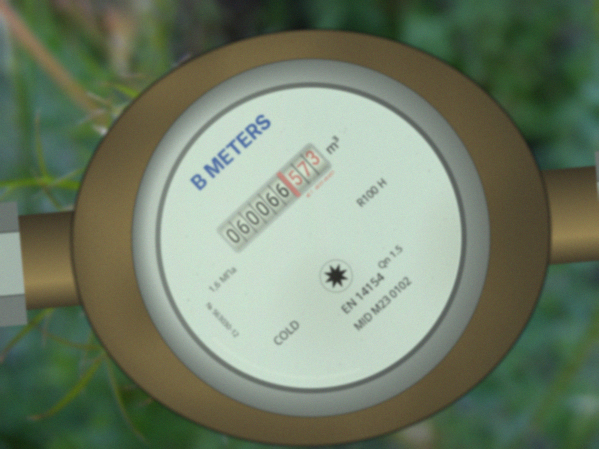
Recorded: 60066.573 m³
